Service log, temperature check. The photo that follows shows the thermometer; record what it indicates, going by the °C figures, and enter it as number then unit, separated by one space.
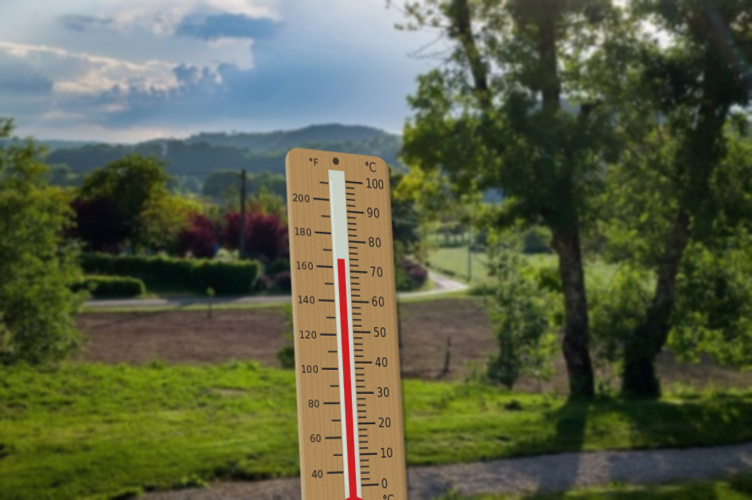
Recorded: 74 °C
